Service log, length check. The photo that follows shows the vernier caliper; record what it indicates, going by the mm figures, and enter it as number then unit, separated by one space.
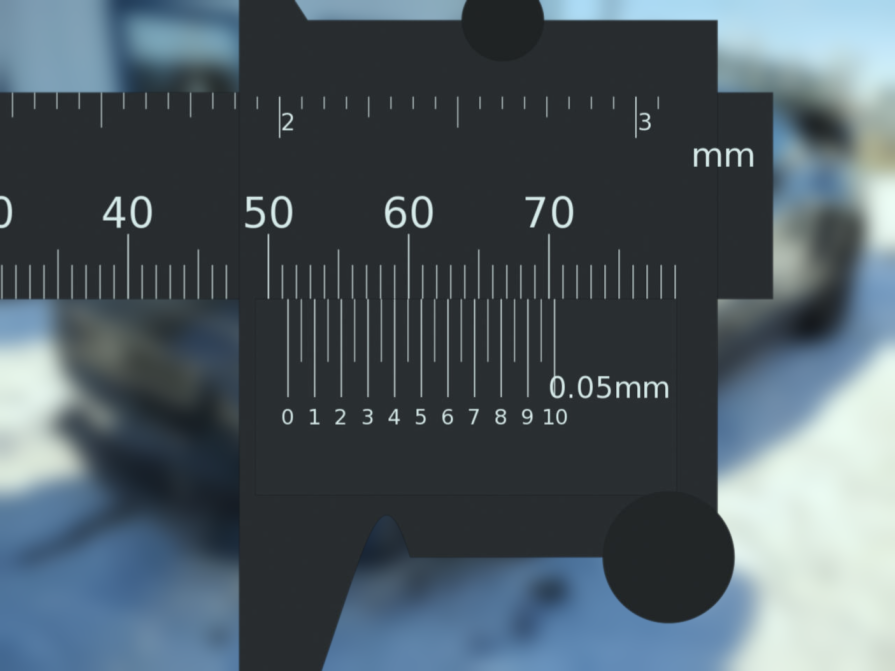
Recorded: 51.4 mm
